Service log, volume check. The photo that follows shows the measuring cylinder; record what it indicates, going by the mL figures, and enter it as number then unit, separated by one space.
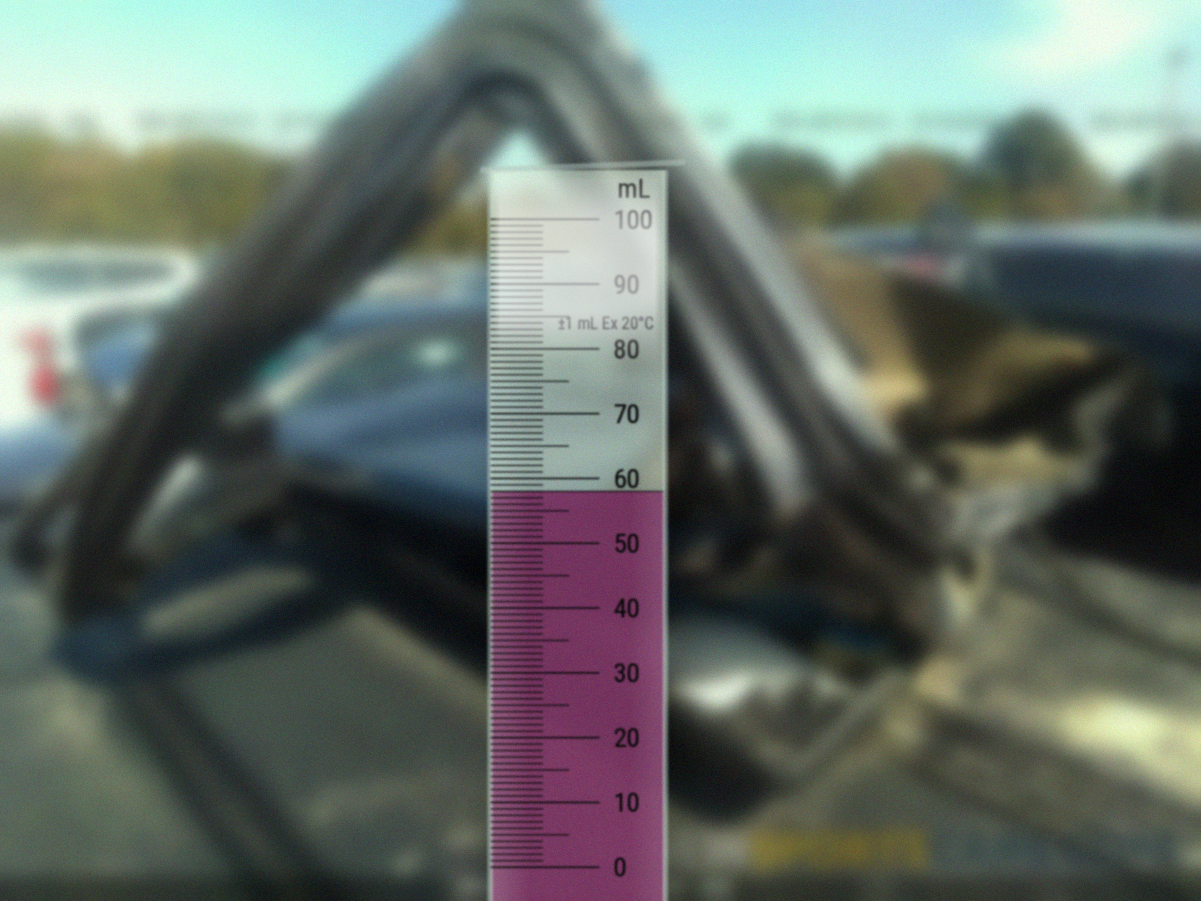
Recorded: 58 mL
